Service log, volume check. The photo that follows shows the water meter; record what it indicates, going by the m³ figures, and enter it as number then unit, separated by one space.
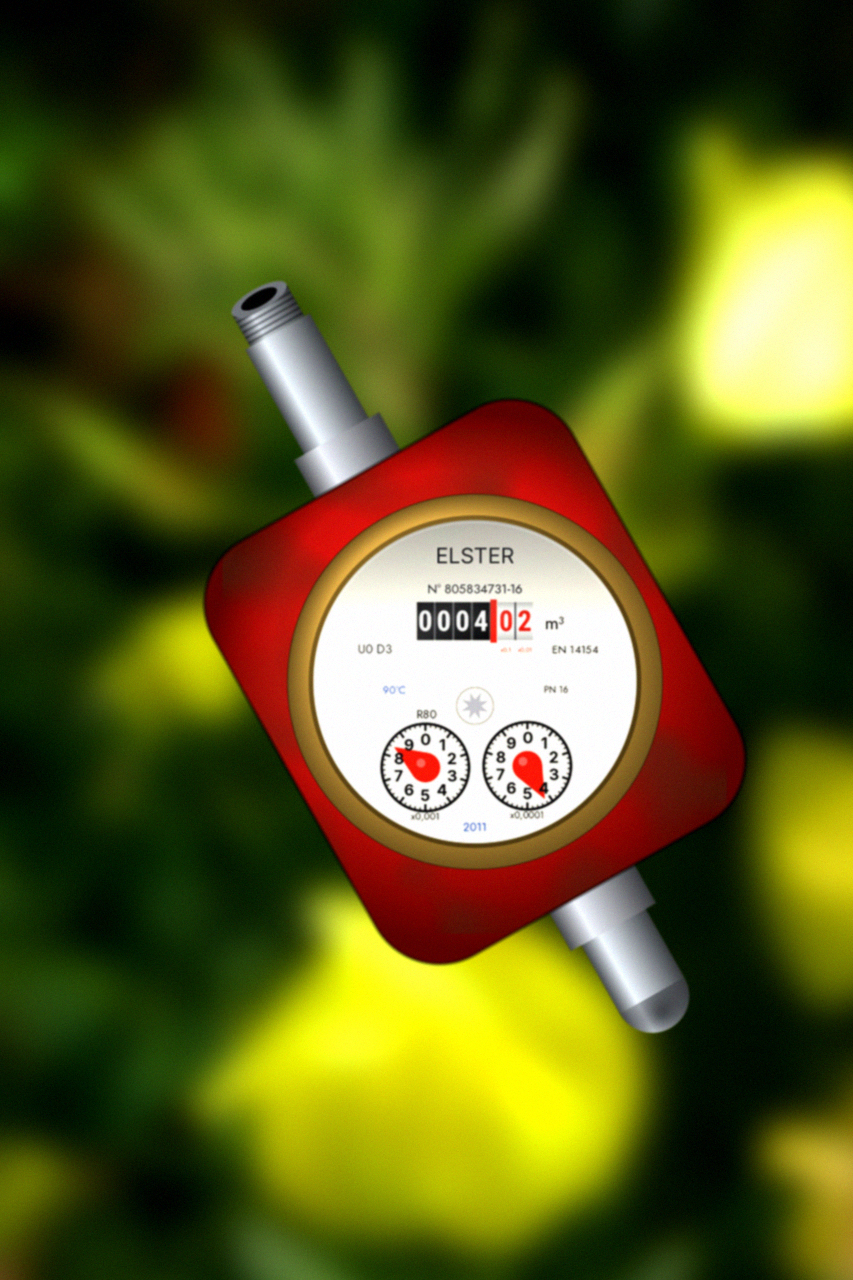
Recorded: 4.0284 m³
